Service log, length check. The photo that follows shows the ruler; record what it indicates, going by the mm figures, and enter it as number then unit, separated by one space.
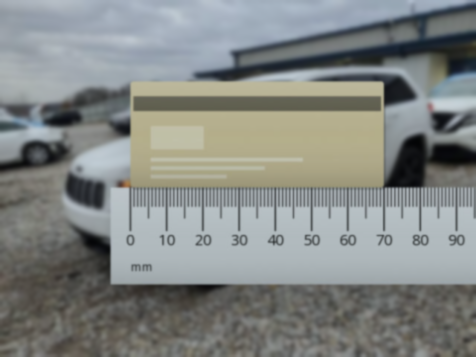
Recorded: 70 mm
